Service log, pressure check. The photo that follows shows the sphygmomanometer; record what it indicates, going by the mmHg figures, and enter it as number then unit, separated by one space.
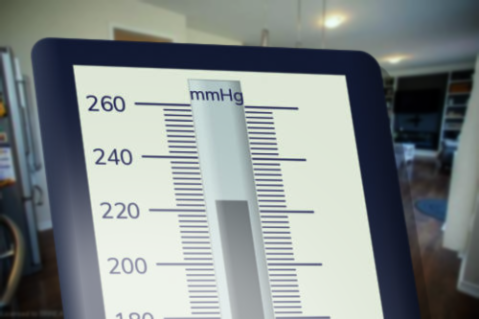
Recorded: 224 mmHg
